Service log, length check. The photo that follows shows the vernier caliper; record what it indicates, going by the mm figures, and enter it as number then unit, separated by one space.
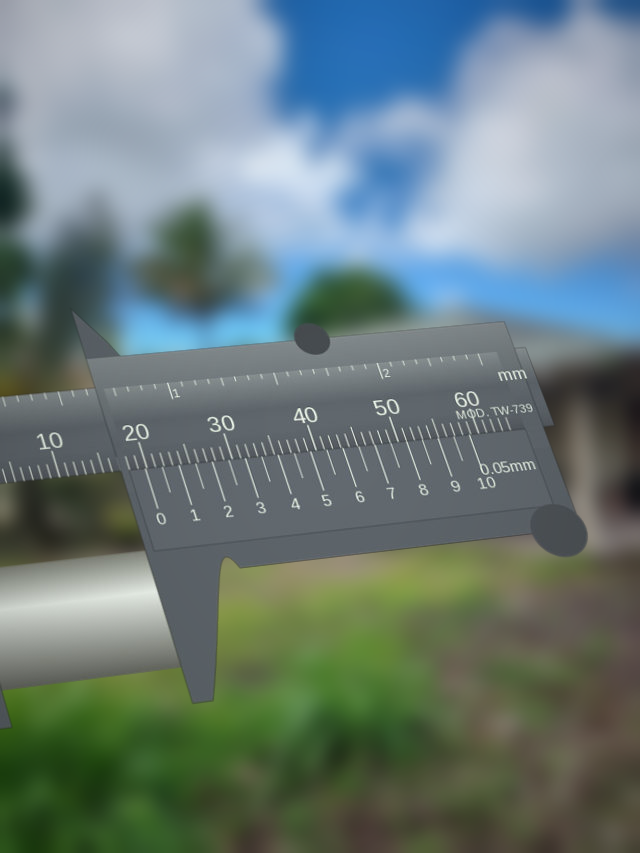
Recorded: 19.8 mm
